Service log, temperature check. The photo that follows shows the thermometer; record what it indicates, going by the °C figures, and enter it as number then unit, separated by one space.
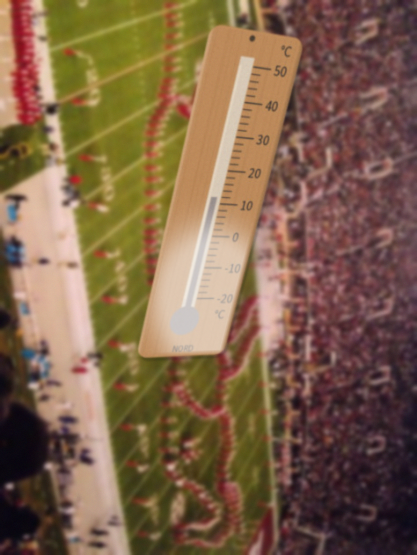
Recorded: 12 °C
